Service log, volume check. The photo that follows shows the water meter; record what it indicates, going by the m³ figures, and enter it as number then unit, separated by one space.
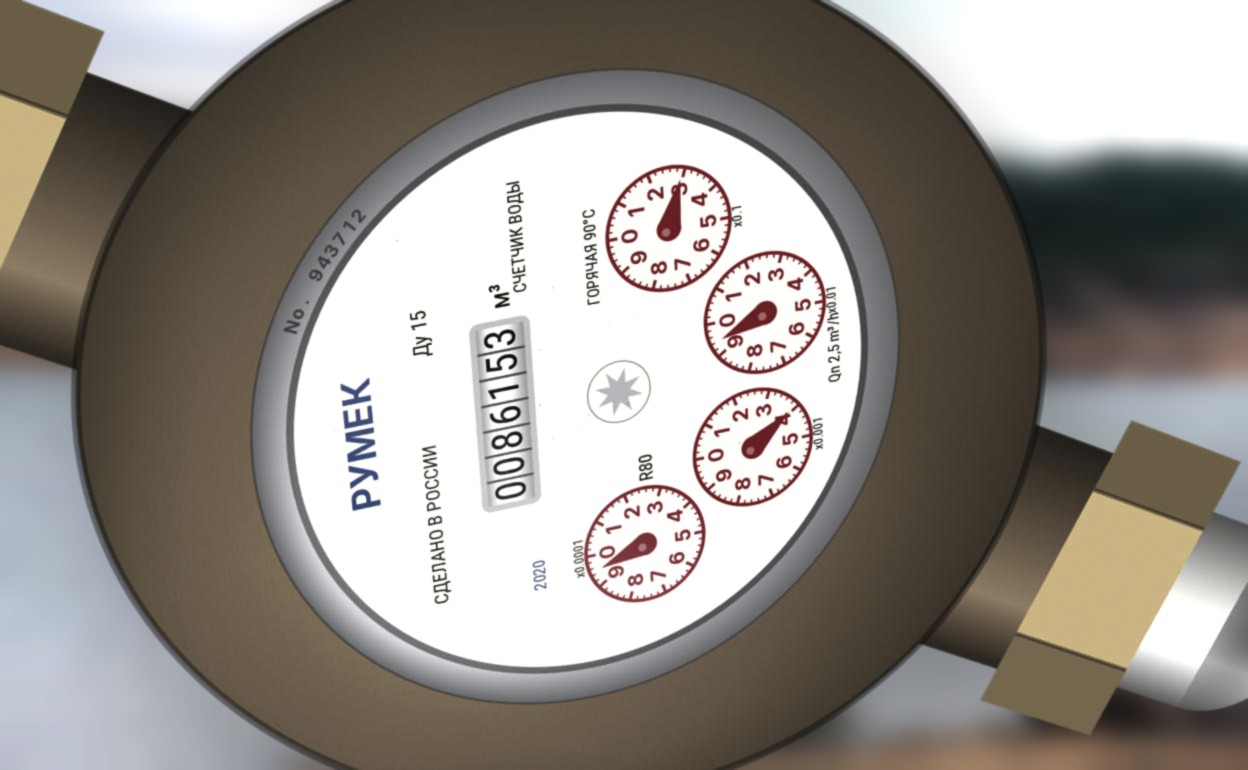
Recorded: 86153.2939 m³
